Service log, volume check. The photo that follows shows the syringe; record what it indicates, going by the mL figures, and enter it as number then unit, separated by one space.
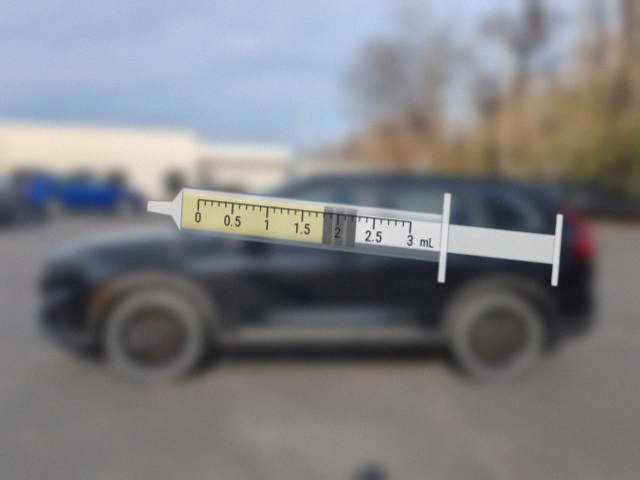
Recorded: 1.8 mL
